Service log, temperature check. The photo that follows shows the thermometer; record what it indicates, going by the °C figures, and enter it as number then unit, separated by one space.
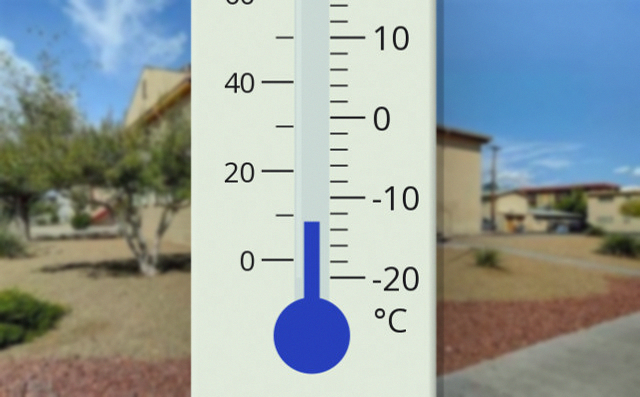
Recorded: -13 °C
